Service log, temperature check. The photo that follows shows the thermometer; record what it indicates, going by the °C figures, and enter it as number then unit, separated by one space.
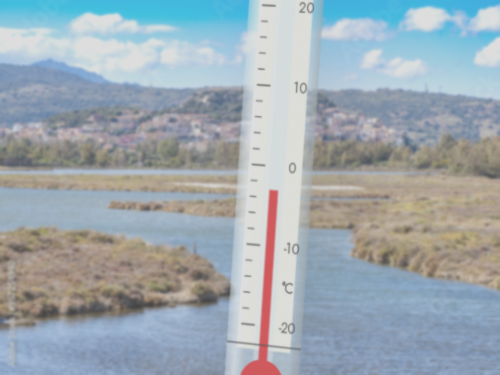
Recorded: -3 °C
